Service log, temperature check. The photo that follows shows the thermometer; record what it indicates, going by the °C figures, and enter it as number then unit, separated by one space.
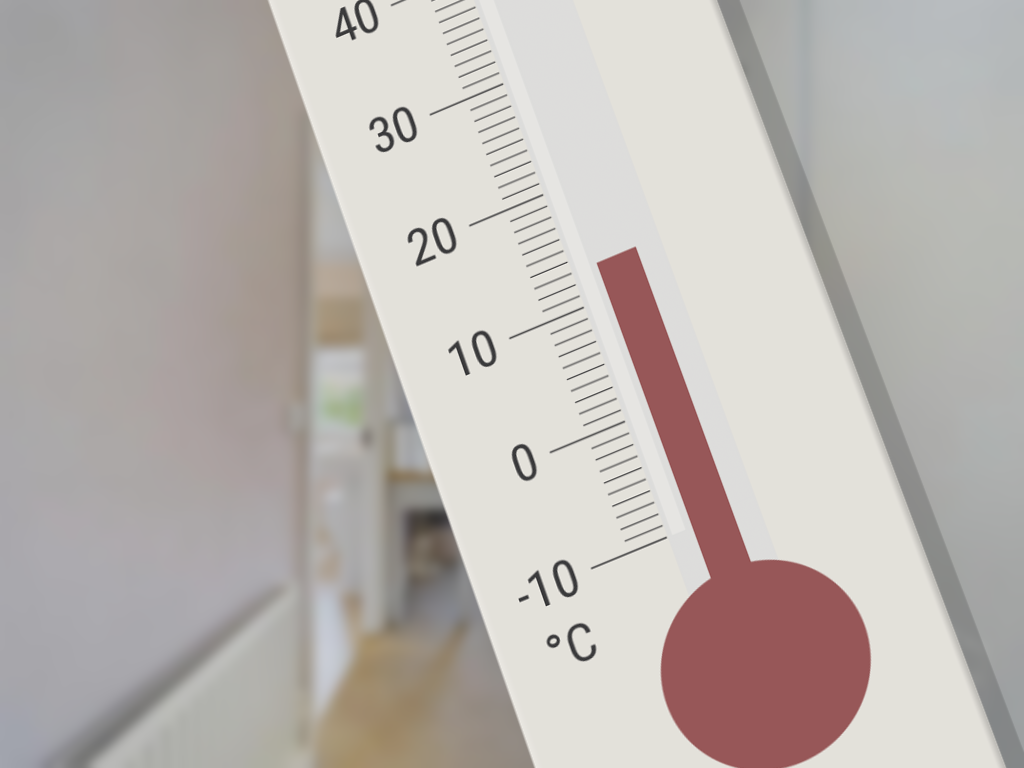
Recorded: 13 °C
